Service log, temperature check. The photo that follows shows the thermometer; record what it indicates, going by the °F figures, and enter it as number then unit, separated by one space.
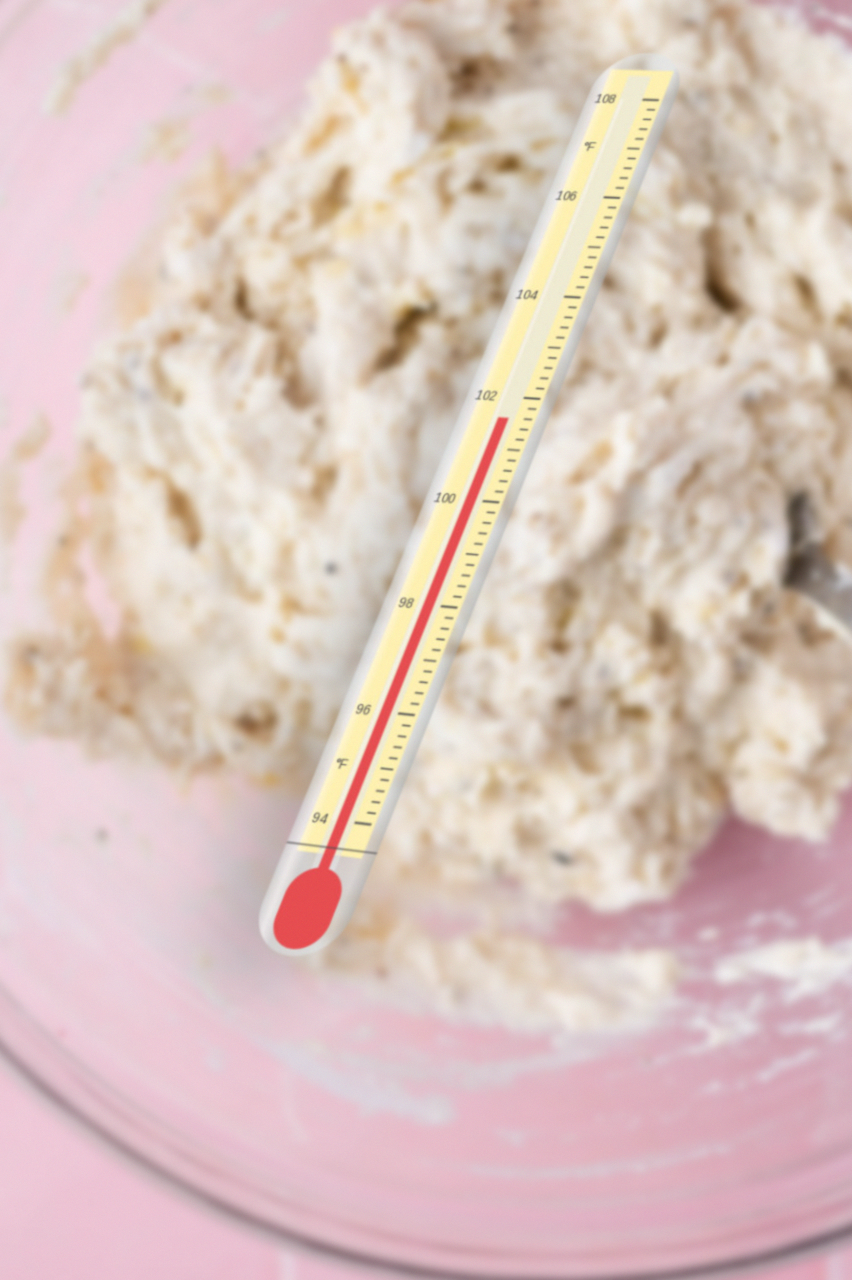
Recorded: 101.6 °F
